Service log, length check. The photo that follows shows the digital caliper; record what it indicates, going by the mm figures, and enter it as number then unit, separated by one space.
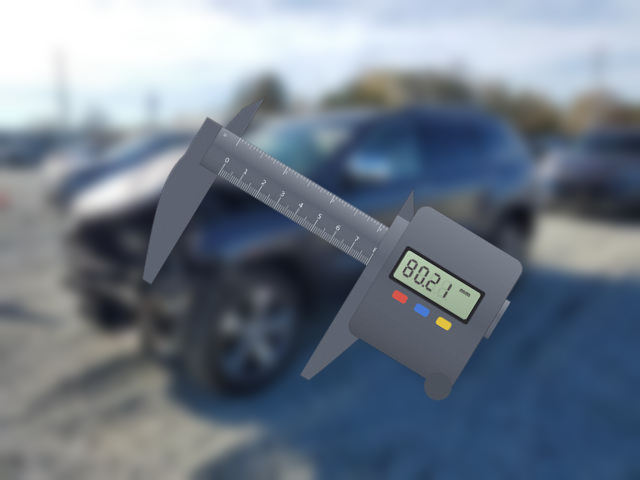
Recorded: 80.21 mm
